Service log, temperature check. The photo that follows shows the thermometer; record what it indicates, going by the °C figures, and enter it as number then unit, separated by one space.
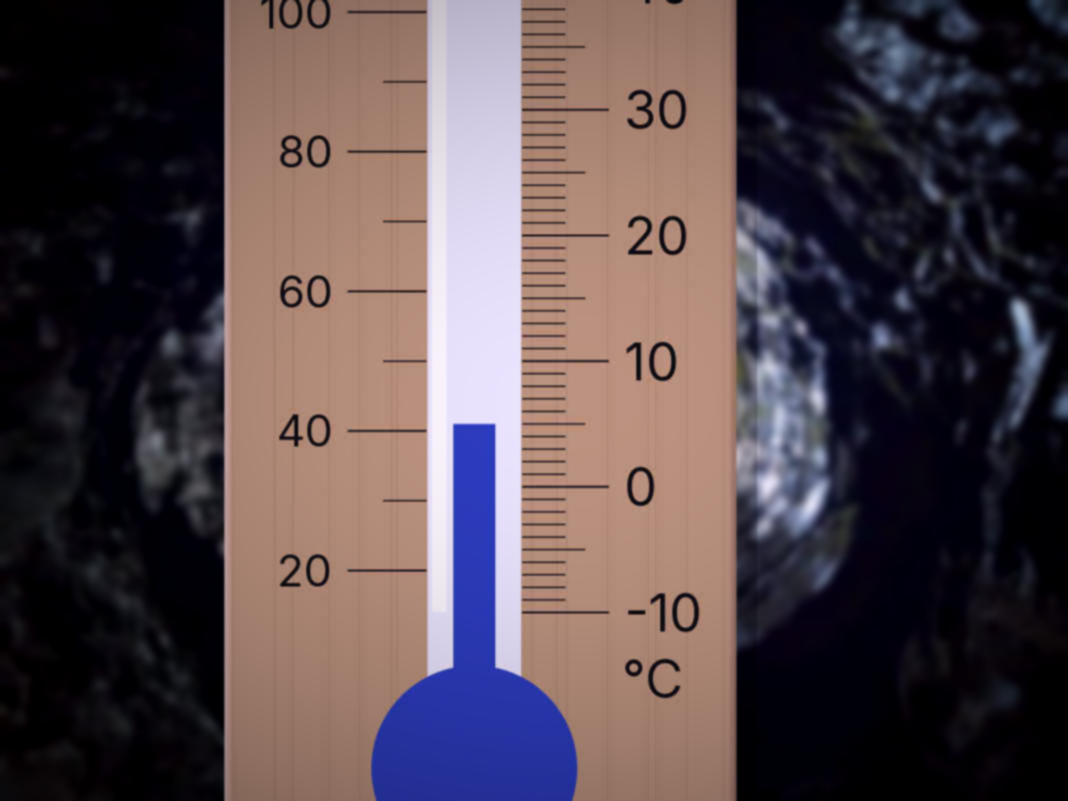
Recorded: 5 °C
